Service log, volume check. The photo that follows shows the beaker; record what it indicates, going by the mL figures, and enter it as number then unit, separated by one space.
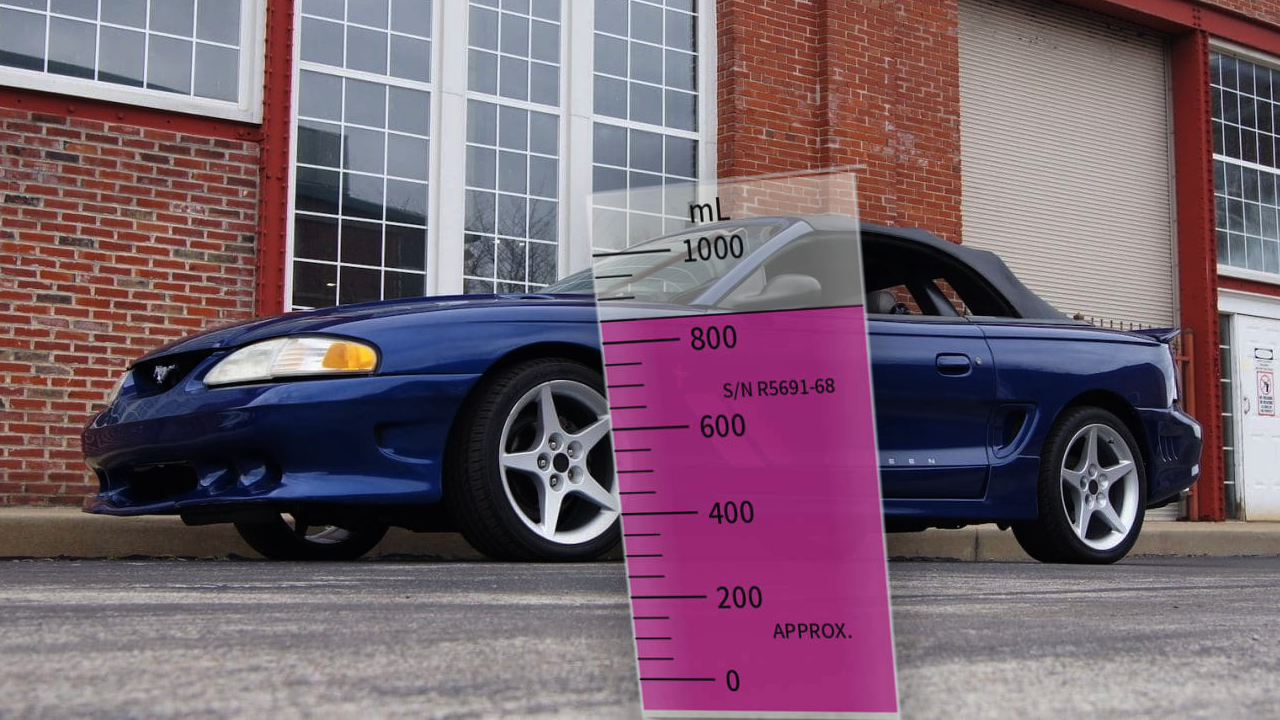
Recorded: 850 mL
